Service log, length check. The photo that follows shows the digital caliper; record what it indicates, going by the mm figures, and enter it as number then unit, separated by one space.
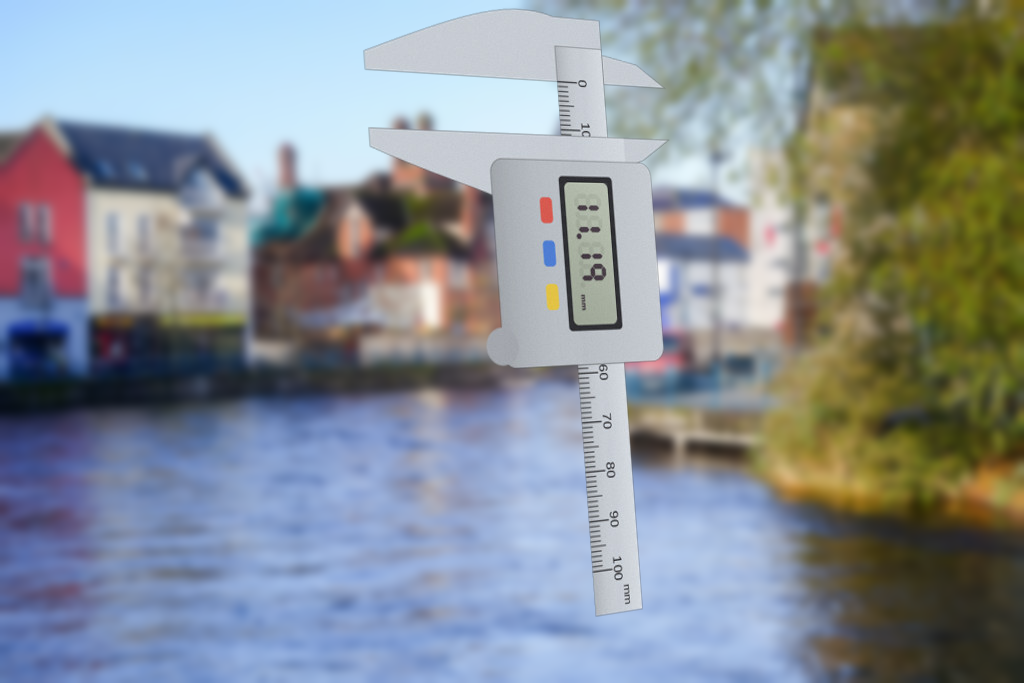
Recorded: 11.19 mm
